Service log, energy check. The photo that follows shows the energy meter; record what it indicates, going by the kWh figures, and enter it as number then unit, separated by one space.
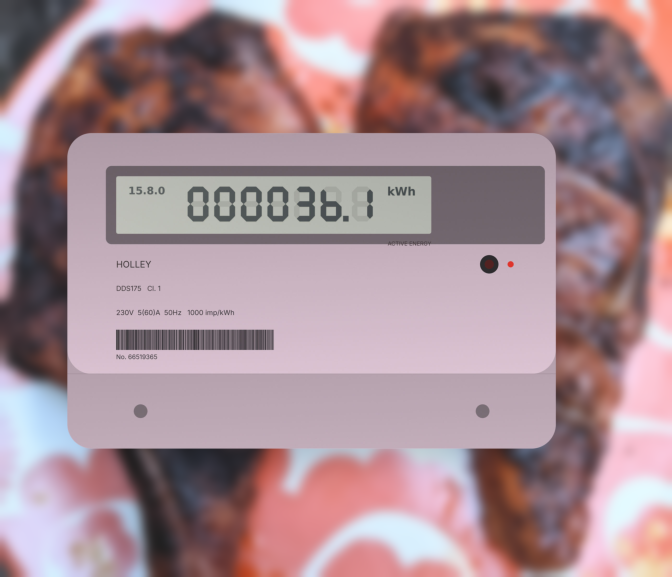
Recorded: 36.1 kWh
